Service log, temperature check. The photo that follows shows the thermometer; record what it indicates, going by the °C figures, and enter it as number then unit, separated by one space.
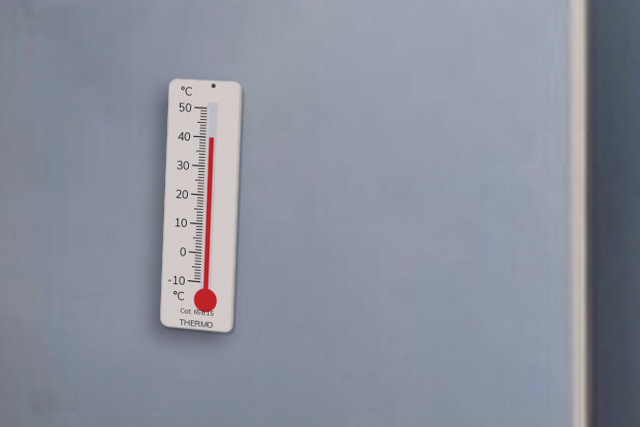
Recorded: 40 °C
